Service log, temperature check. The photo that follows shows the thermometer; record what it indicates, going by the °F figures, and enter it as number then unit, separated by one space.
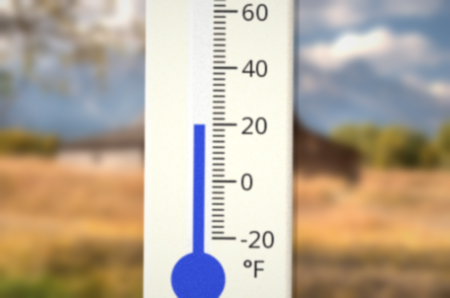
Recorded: 20 °F
